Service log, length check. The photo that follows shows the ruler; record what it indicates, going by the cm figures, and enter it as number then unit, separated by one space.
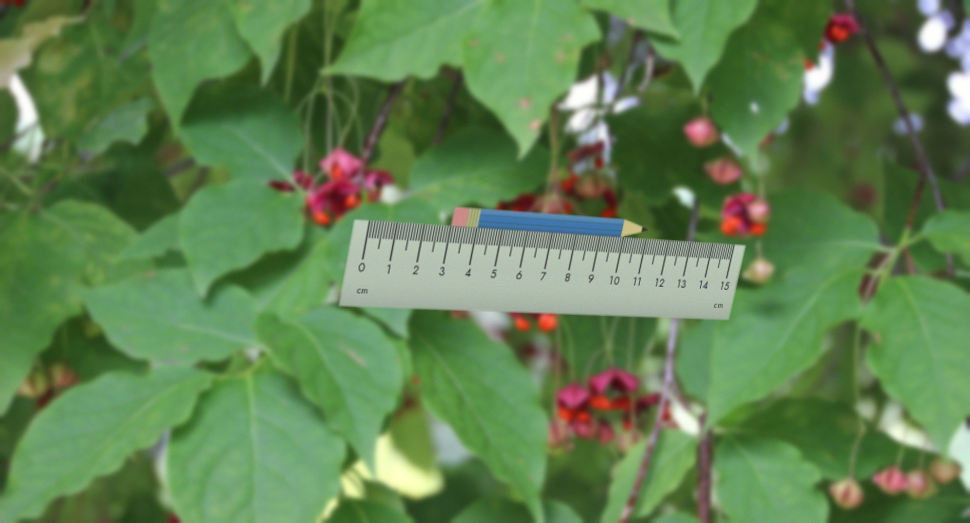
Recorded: 8 cm
